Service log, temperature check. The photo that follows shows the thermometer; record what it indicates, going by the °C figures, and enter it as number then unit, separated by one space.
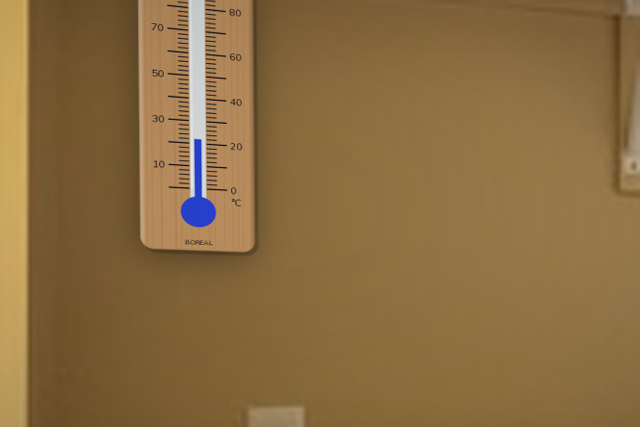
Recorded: 22 °C
